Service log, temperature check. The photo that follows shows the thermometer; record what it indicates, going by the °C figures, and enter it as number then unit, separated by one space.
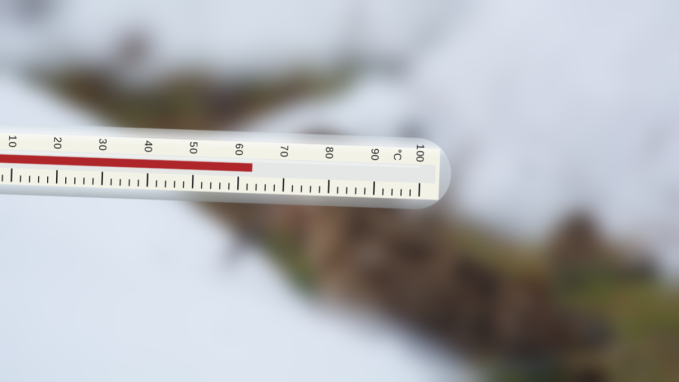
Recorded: 63 °C
